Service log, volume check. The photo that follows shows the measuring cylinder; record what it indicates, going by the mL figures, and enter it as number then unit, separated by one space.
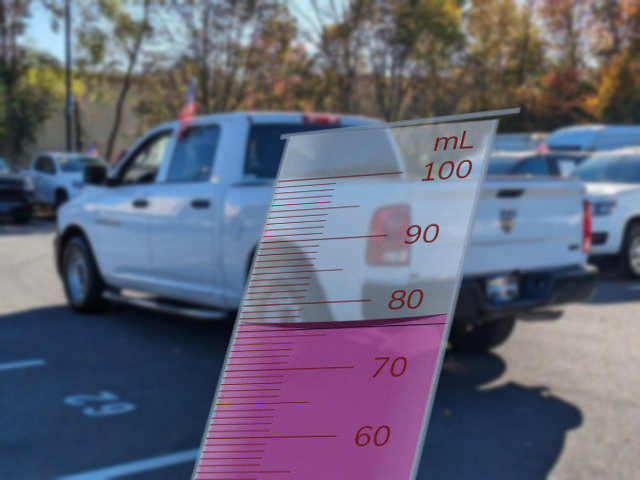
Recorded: 76 mL
